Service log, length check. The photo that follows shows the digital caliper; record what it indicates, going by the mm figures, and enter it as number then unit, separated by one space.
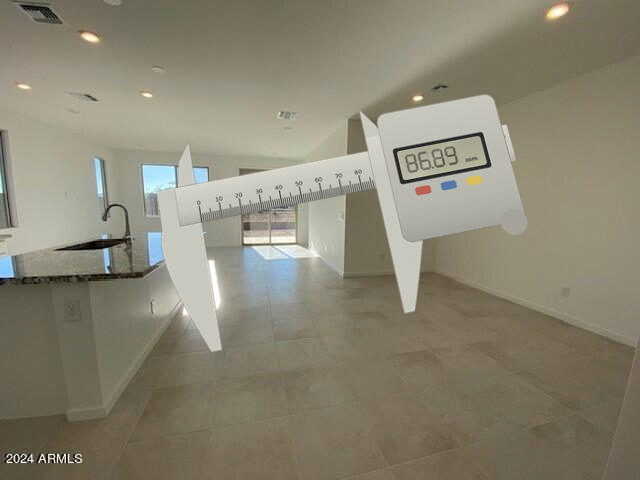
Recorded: 86.89 mm
